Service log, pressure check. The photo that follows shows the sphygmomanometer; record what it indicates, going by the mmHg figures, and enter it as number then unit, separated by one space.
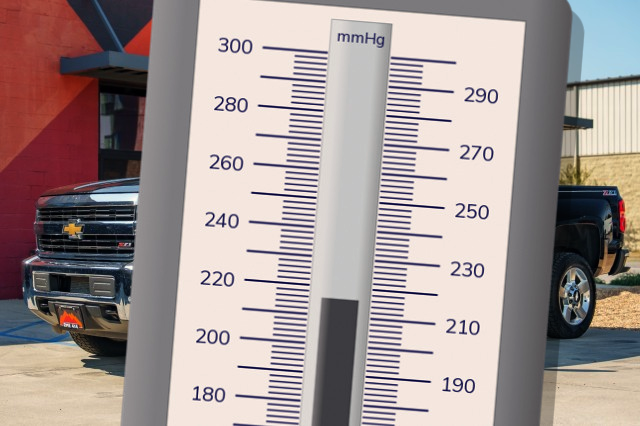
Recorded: 216 mmHg
